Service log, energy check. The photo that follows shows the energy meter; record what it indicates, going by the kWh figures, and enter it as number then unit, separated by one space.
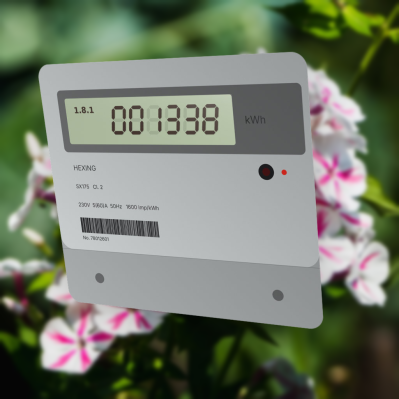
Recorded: 1338 kWh
